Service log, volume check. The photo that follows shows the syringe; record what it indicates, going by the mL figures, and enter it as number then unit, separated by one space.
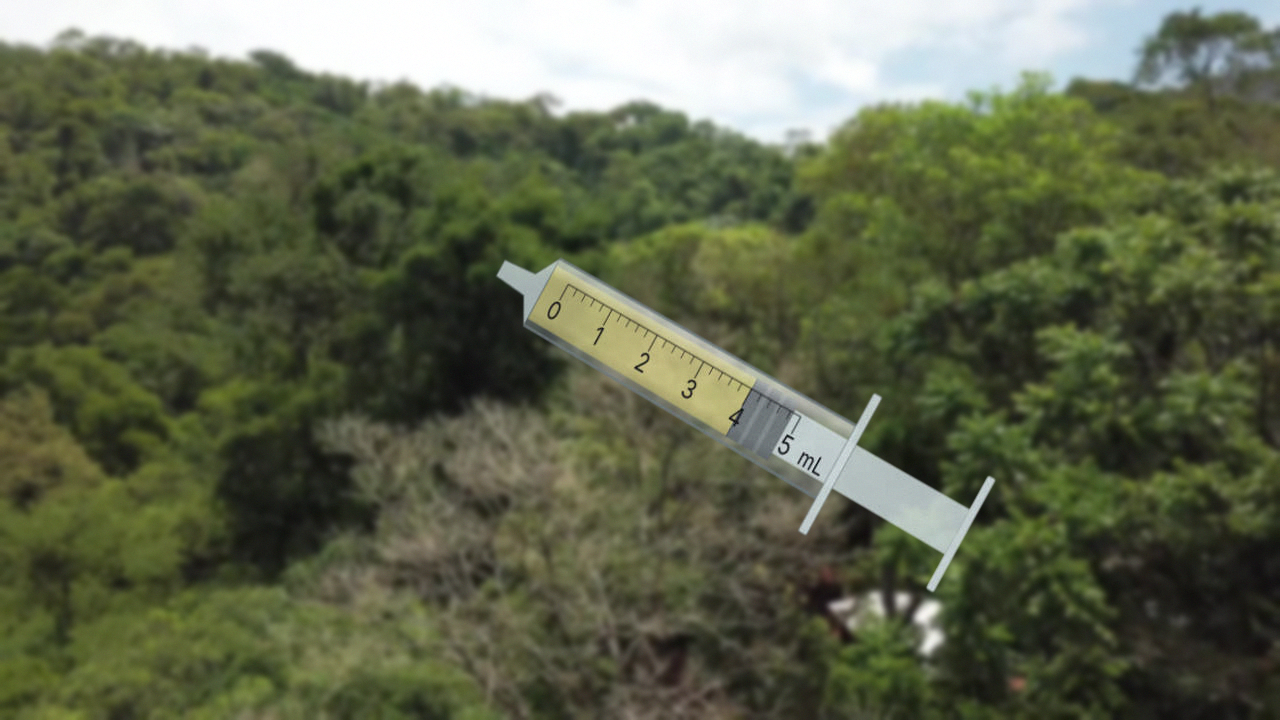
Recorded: 4 mL
